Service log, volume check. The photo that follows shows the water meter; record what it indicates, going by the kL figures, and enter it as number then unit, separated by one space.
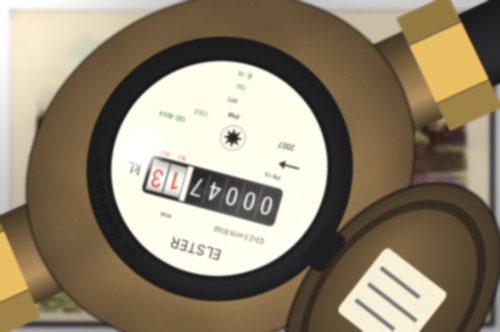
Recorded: 47.13 kL
